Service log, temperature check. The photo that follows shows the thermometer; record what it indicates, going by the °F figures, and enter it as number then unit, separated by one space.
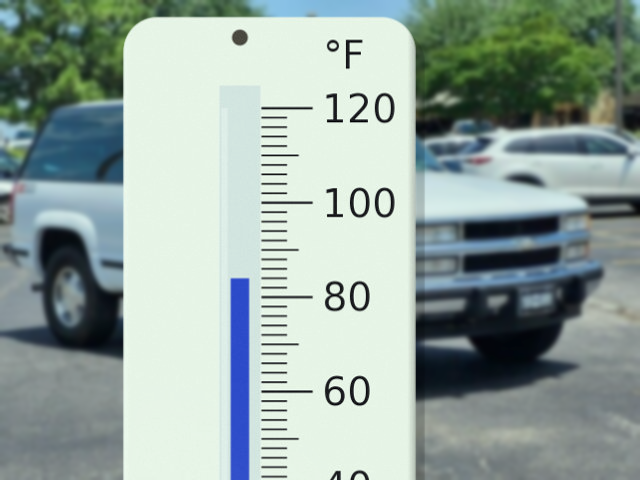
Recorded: 84 °F
